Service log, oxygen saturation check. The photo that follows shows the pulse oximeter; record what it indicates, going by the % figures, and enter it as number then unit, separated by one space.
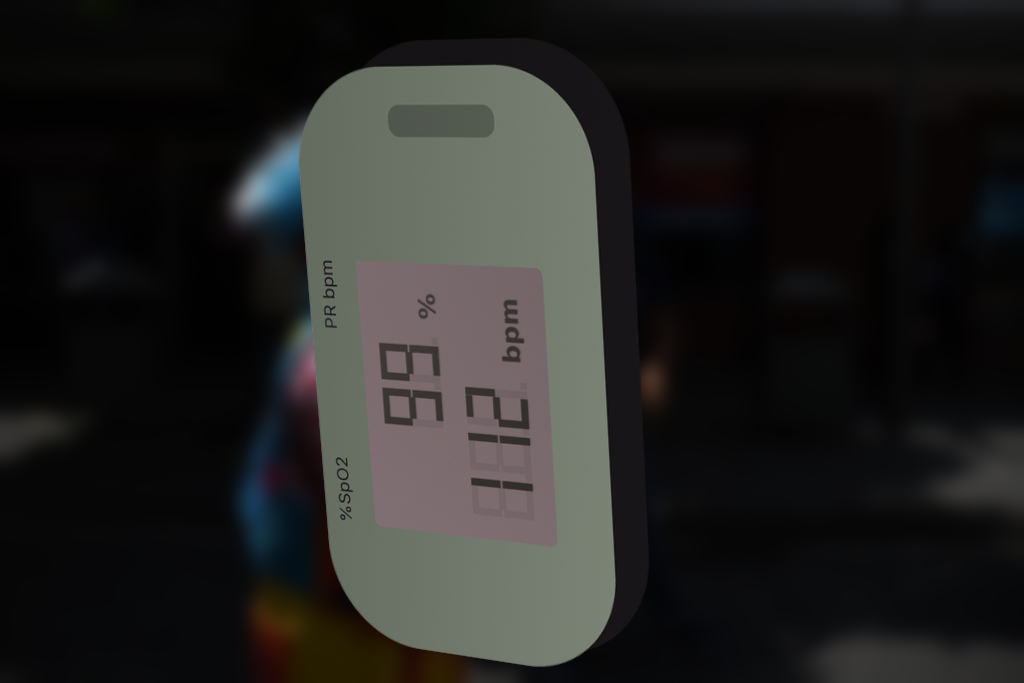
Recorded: 99 %
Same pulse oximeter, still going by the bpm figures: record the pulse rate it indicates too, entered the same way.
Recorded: 112 bpm
